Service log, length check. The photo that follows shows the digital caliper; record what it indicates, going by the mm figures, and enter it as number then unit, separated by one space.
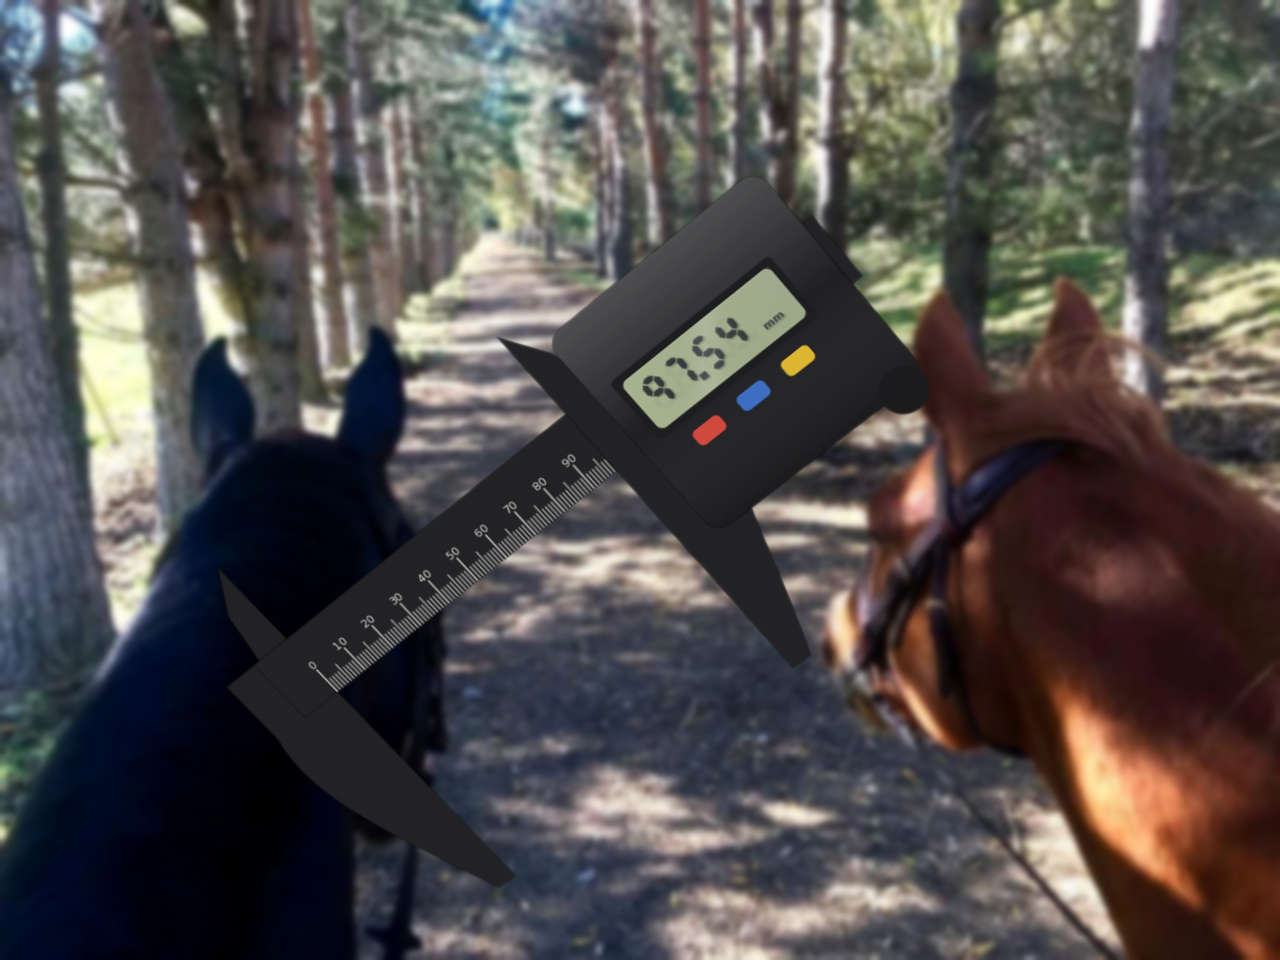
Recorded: 97.54 mm
